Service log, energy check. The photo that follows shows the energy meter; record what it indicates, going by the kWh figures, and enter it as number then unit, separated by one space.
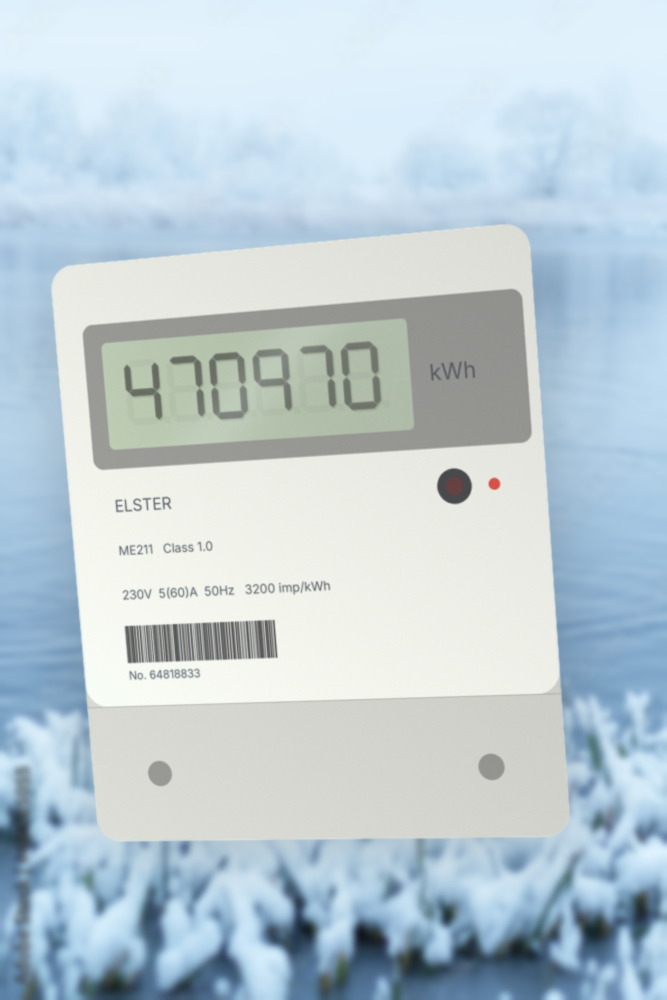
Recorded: 470970 kWh
